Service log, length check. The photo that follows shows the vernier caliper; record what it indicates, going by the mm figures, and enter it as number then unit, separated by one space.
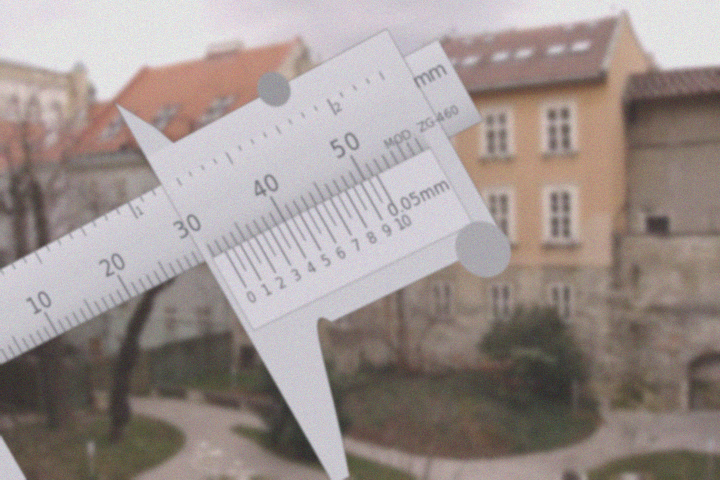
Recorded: 32.4 mm
